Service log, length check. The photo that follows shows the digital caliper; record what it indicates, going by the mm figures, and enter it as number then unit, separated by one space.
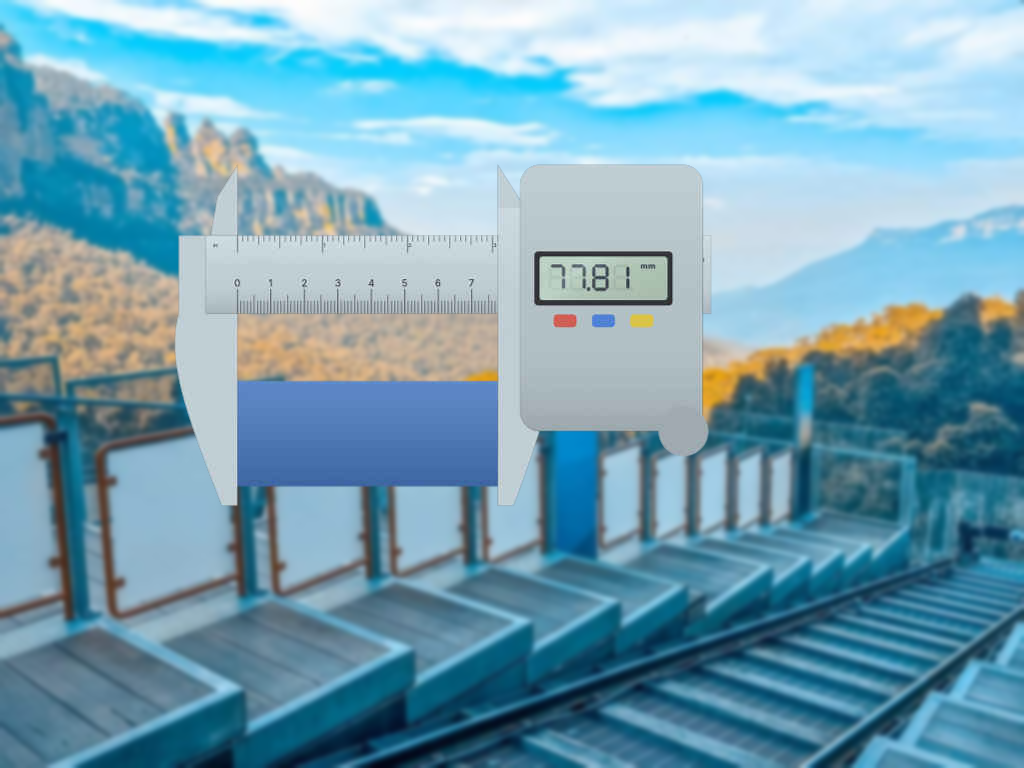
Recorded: 77.81 mm
